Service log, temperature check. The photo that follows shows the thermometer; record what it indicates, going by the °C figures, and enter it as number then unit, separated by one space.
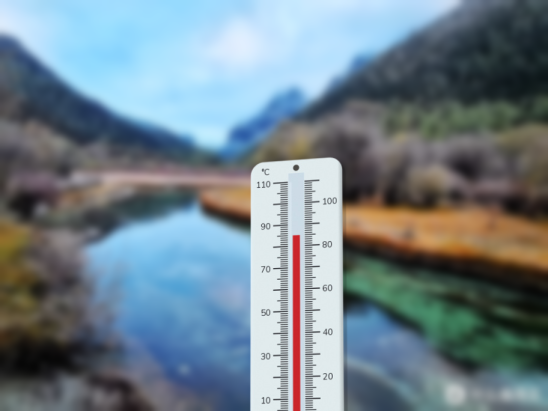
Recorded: 85 °C
